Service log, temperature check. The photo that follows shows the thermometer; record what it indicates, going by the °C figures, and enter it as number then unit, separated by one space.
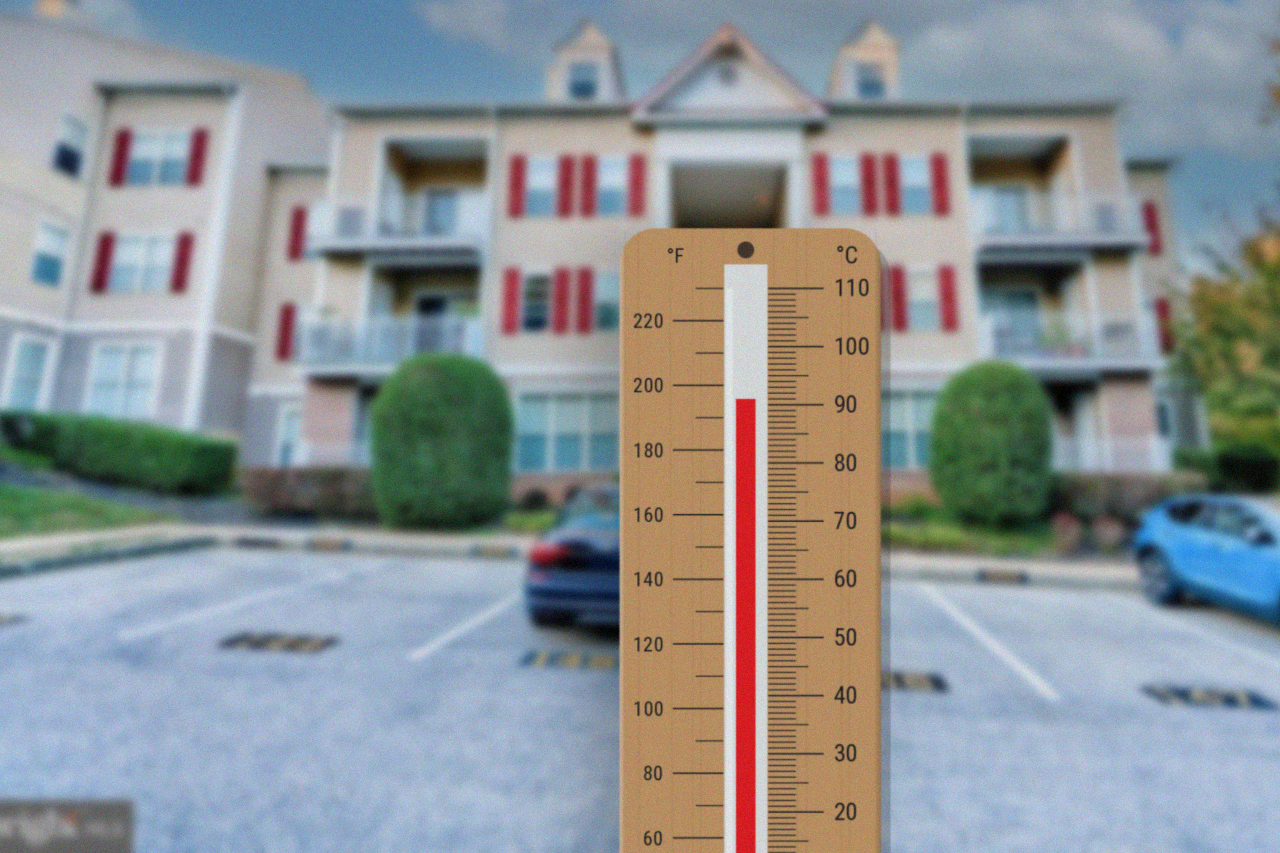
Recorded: 91 °C
